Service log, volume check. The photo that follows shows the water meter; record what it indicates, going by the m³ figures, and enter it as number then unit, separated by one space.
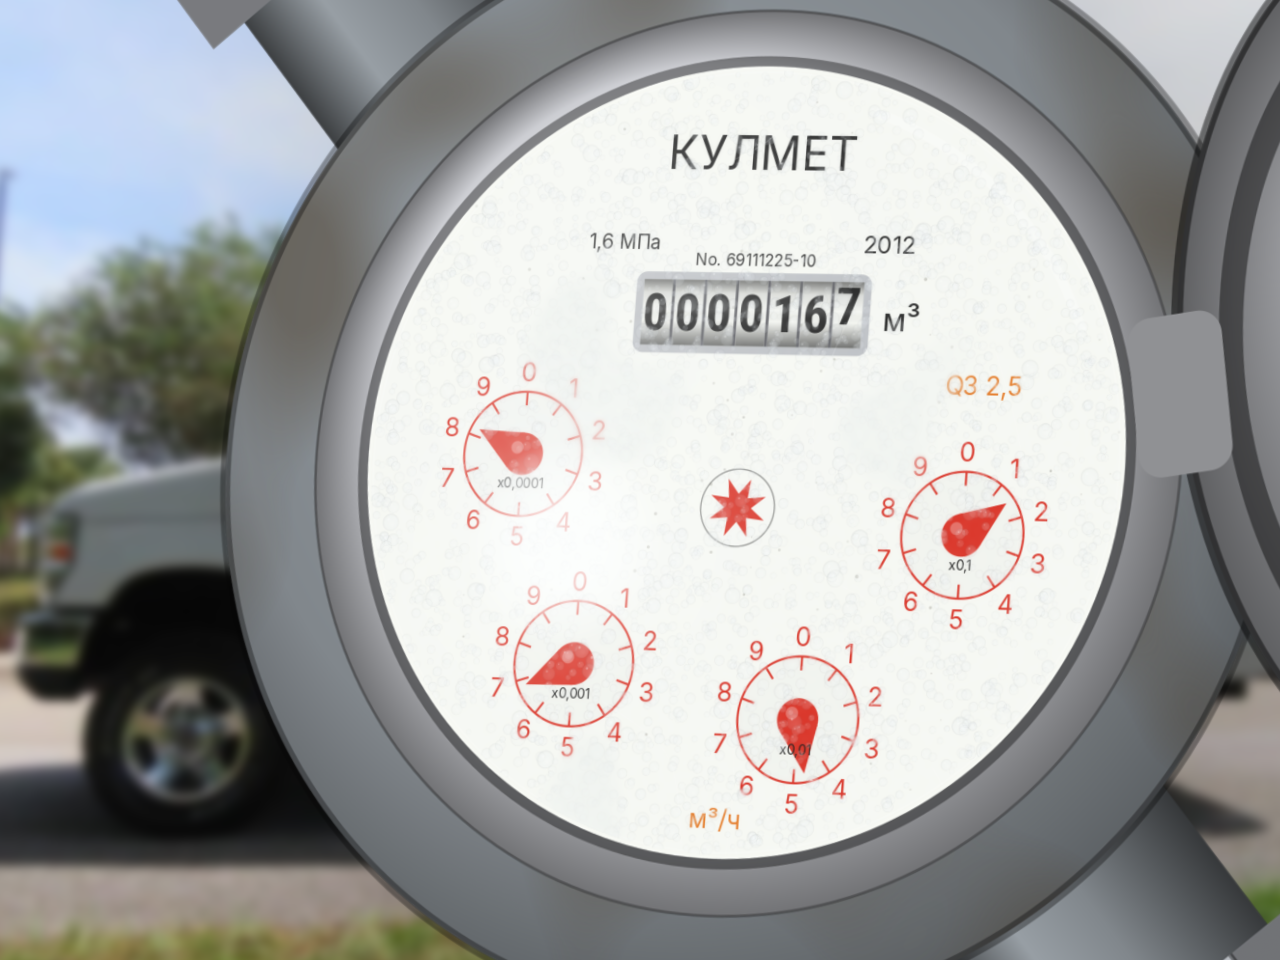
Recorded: 167.1468 m³
